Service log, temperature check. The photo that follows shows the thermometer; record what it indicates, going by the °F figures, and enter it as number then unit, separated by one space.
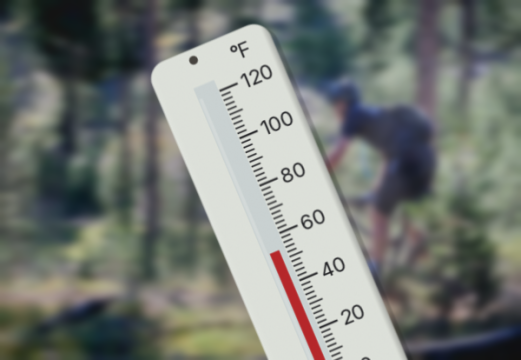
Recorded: 54 °F
